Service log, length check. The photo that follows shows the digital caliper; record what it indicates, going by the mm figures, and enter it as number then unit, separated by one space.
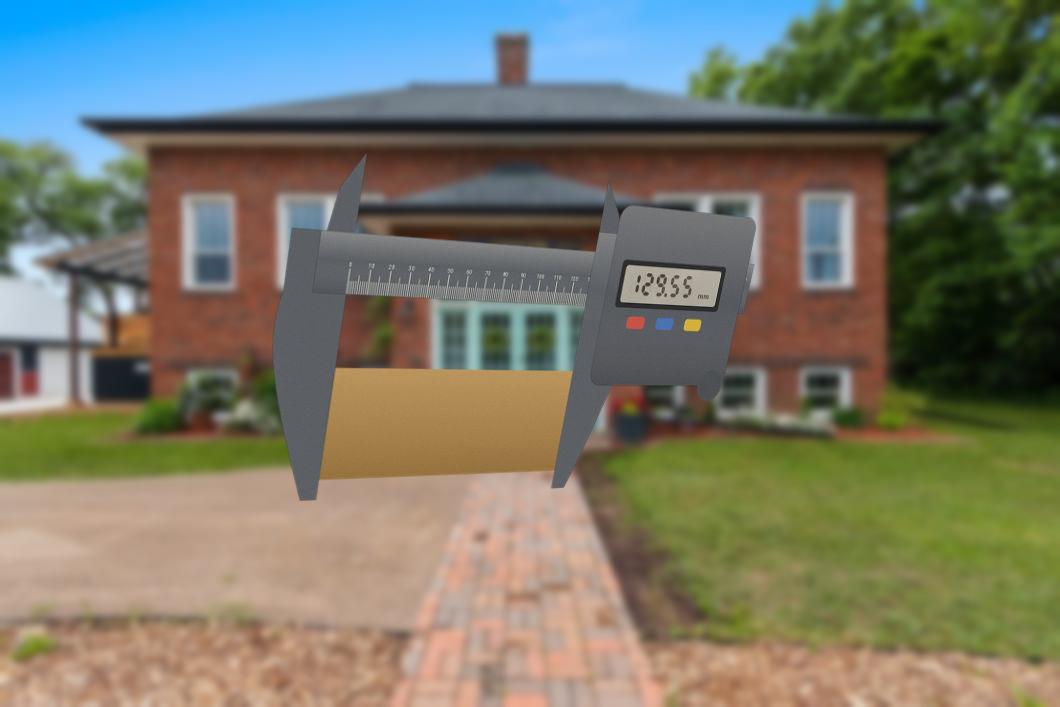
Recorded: 129.55 mm
